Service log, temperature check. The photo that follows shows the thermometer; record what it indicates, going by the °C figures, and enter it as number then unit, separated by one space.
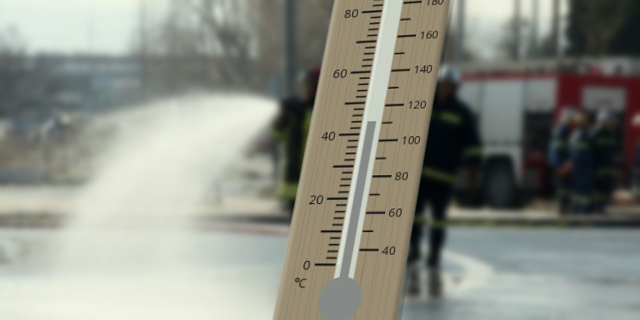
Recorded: 44 °C
